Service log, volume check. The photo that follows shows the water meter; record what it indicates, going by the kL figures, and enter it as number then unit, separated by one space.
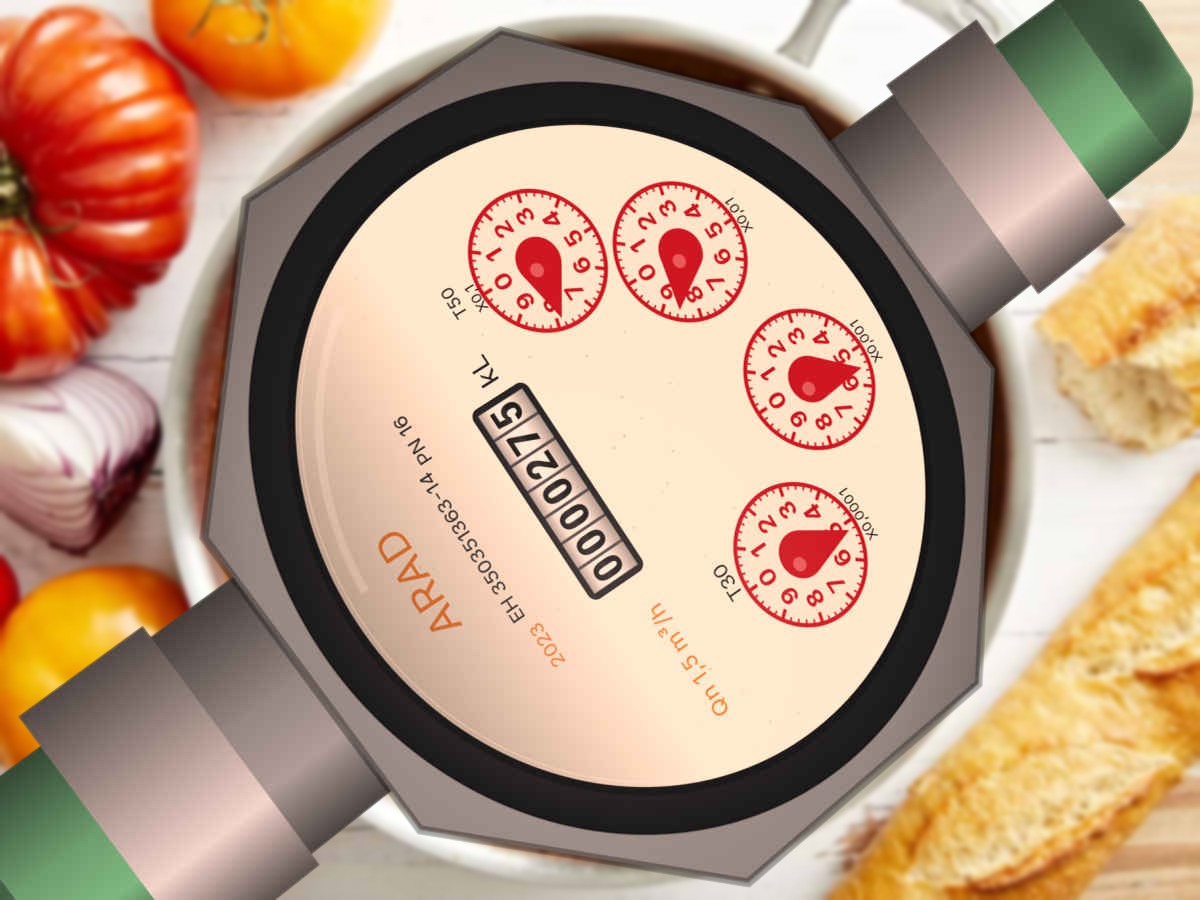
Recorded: 275.7855 kL
